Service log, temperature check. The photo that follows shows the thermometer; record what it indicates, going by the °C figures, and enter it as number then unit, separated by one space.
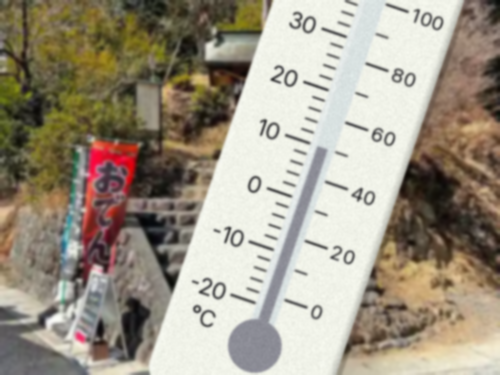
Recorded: 10 °C
